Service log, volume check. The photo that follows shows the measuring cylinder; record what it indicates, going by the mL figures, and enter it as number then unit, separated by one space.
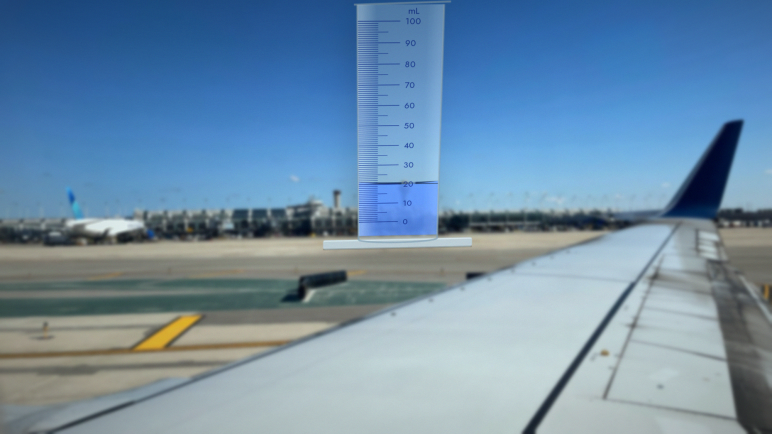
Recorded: 20 mL
